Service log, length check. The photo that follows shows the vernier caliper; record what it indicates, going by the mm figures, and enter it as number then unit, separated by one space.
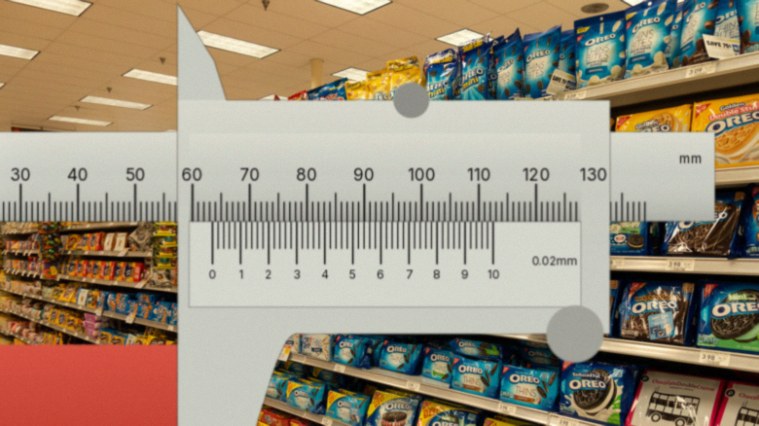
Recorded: 63.5 mm
